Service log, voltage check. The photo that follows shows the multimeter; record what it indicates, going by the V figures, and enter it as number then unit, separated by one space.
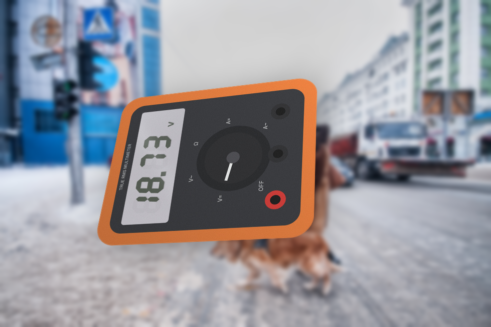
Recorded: 18.73 V
